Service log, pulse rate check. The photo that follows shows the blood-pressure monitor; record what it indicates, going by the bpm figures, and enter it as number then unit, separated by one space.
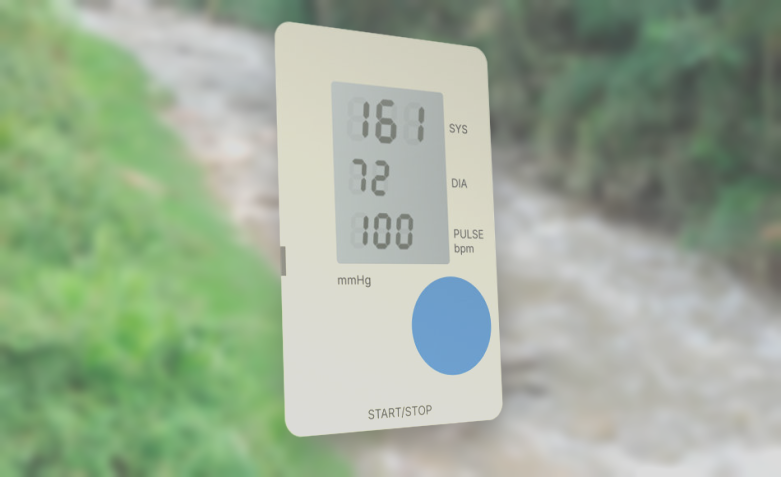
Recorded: 100 bpm
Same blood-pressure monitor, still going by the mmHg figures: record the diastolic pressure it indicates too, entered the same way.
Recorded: 72 mmHg
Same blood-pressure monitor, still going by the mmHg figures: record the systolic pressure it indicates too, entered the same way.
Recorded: 161 mmHg
